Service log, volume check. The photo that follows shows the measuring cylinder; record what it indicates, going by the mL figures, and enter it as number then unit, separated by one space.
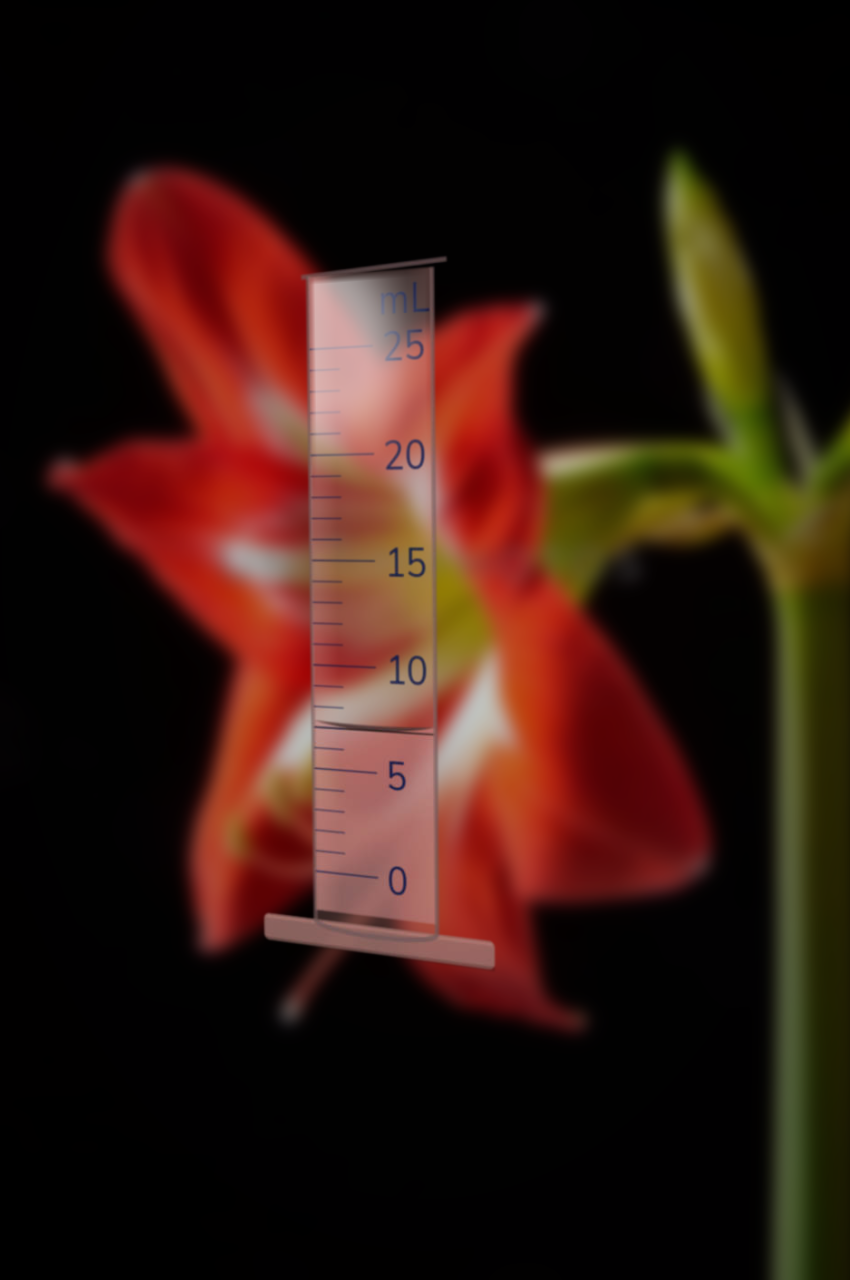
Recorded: 7 mL
